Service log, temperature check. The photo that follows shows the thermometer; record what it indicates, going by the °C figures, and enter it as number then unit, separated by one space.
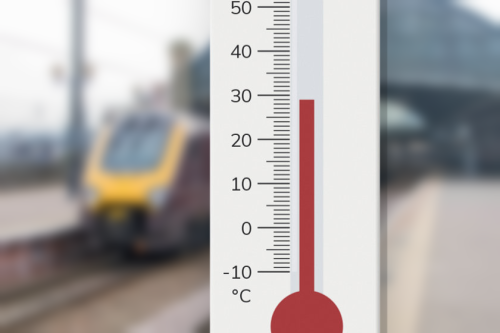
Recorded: 29 °C
